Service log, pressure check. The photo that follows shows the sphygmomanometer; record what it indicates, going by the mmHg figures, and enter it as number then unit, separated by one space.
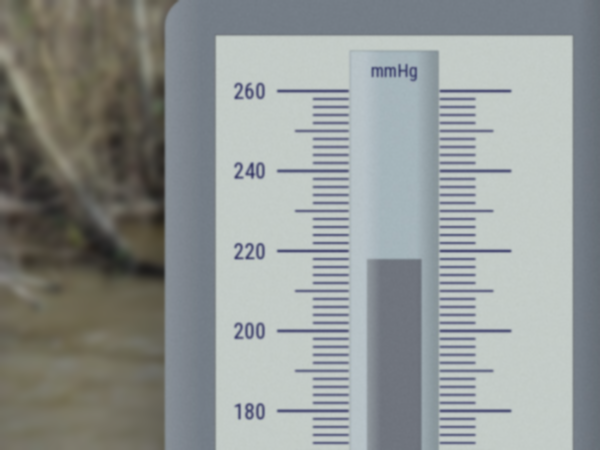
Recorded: 218 mmHg
